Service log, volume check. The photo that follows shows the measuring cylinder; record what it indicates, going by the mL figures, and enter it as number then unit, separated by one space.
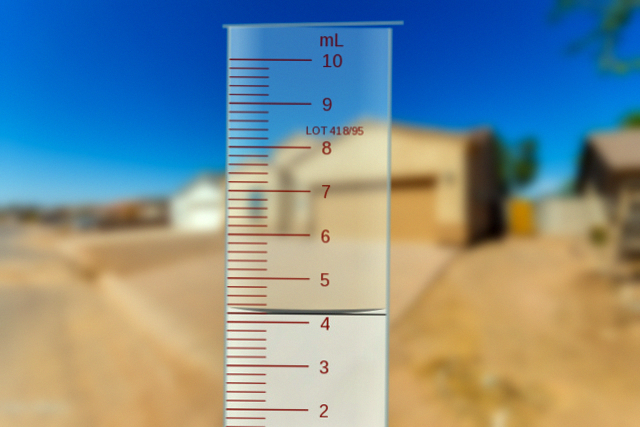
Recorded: 4.2 mL
